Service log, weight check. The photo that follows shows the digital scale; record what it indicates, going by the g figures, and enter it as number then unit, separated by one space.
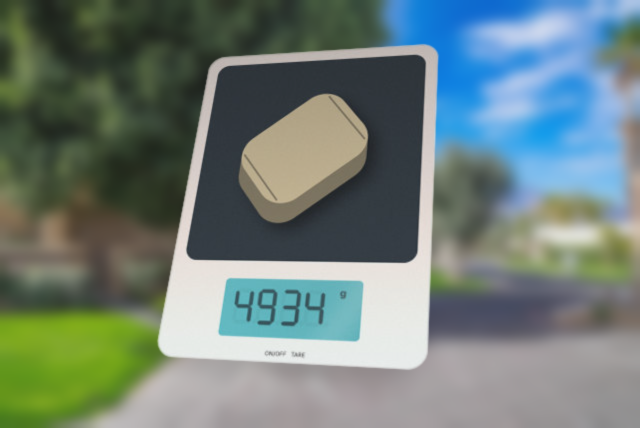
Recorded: 4934 g
